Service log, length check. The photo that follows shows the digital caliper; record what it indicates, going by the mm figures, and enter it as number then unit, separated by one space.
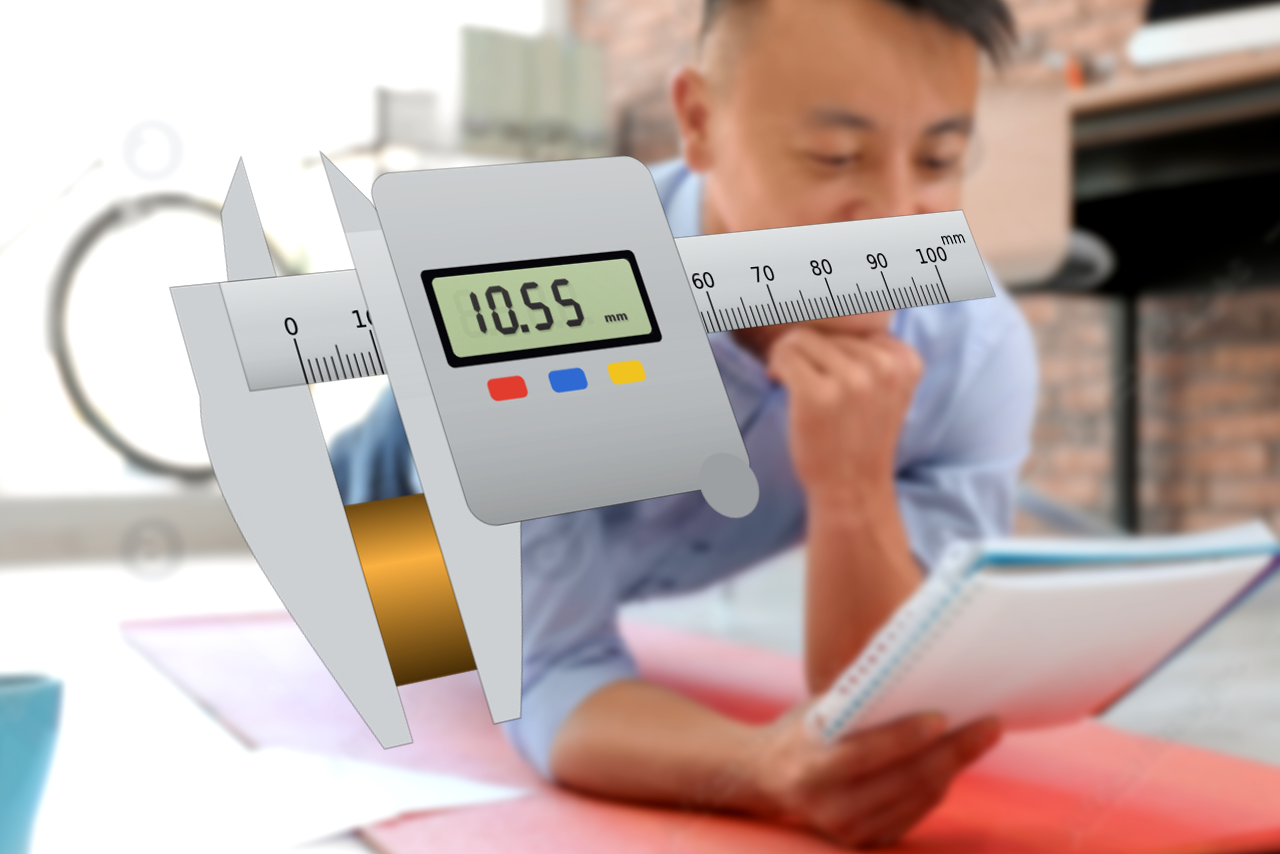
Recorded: 10.55 mm
